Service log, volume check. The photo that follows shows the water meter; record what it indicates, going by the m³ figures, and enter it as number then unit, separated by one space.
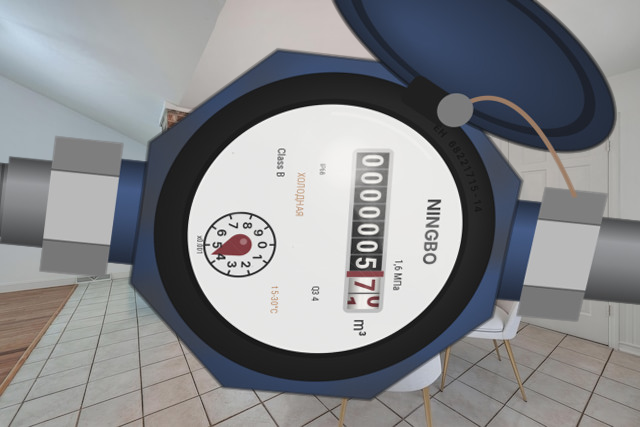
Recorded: 5.704 m³
